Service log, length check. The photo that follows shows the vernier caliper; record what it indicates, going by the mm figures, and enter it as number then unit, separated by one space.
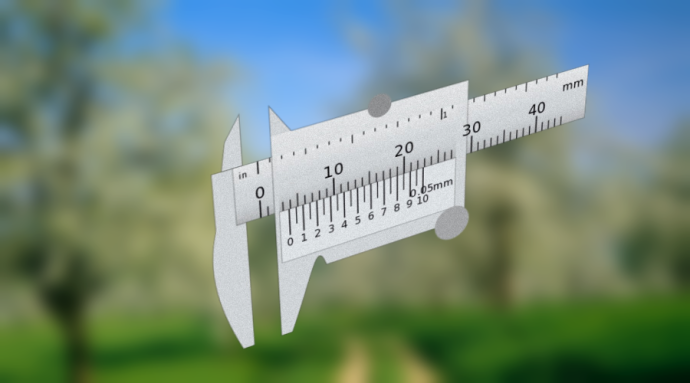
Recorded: 3.8 mm
